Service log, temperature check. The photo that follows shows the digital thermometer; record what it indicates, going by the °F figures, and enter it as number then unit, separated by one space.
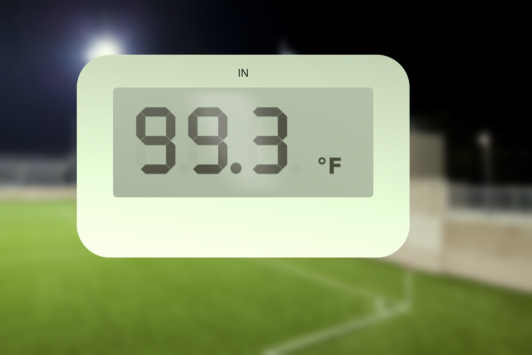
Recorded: 99.3 °F
